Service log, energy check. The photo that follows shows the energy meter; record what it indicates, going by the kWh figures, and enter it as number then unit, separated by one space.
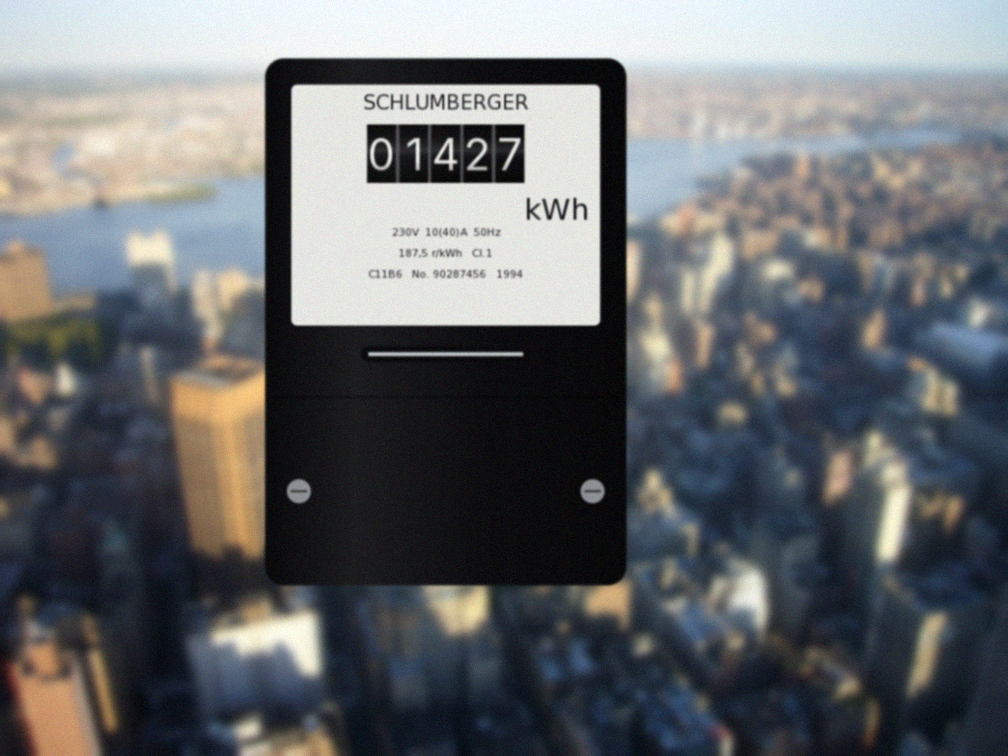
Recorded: 1427 kWh
